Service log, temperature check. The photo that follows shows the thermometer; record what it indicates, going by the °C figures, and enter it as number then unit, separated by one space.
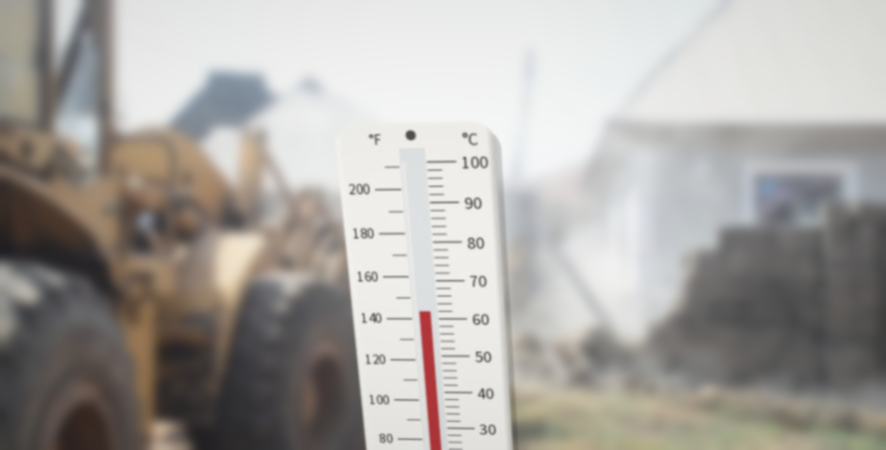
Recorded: 62 °C
